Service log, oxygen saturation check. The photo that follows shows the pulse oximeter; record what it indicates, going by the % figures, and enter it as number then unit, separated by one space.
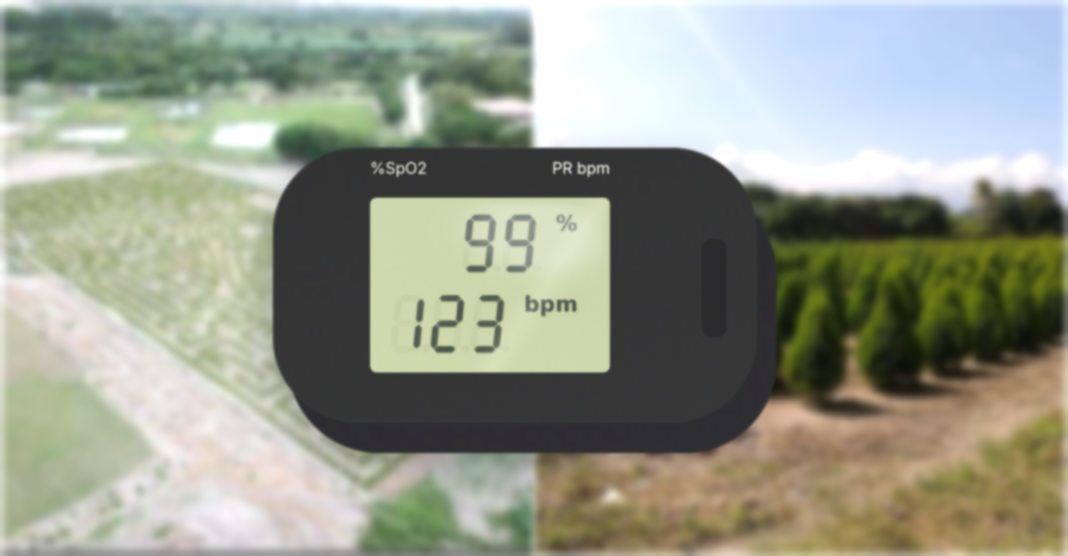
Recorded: 99 %
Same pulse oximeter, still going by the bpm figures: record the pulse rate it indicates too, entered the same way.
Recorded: 123 bpm
